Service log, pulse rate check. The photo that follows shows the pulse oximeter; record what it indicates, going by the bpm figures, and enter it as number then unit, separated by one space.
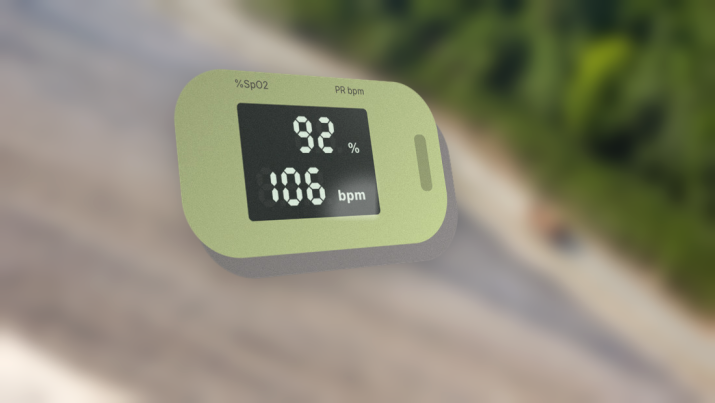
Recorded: 106 bpm
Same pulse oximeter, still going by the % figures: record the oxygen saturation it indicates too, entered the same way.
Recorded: 92 %
